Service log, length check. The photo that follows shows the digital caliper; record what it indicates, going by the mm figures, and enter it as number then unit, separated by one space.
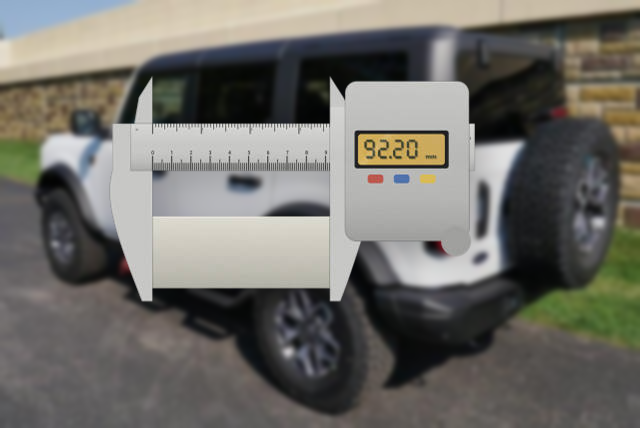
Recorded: 92.20 mm
